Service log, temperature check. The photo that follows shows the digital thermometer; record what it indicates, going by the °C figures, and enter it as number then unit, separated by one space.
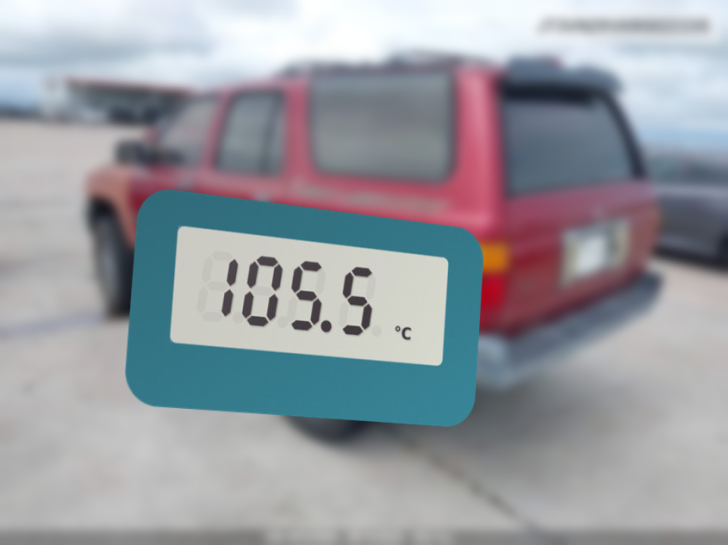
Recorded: 105.5 °C
